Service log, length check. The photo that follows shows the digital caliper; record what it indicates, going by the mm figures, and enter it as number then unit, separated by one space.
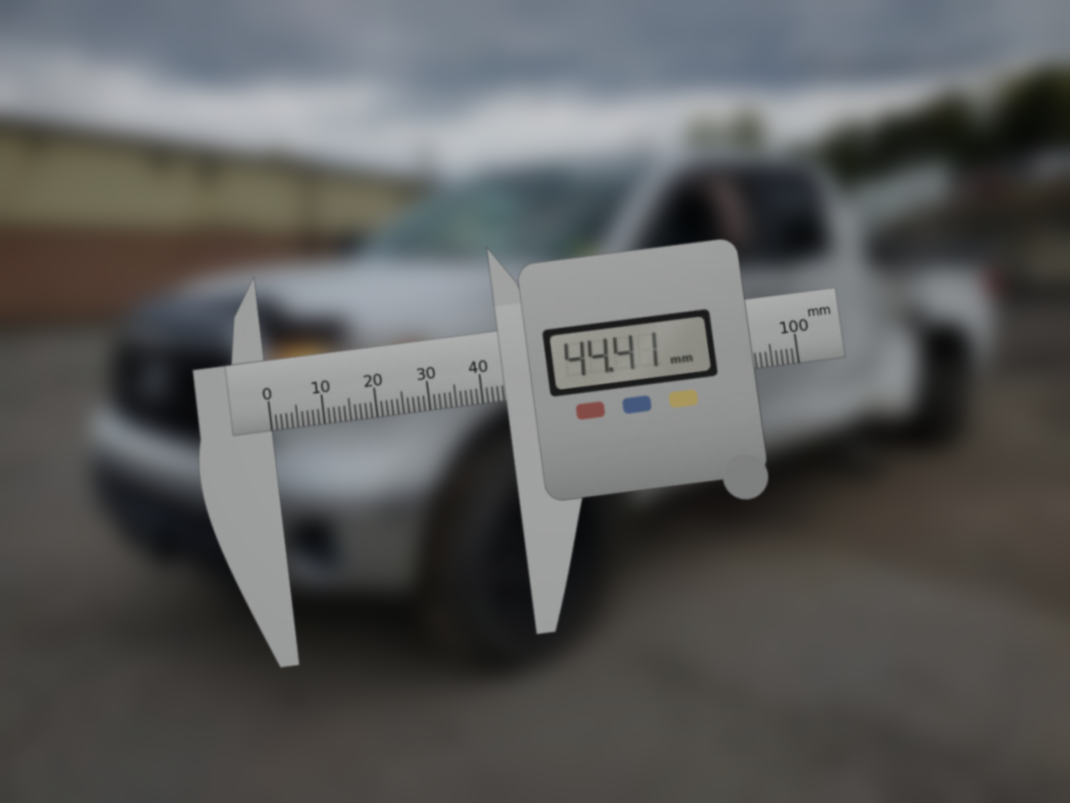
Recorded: 44.41 mm
